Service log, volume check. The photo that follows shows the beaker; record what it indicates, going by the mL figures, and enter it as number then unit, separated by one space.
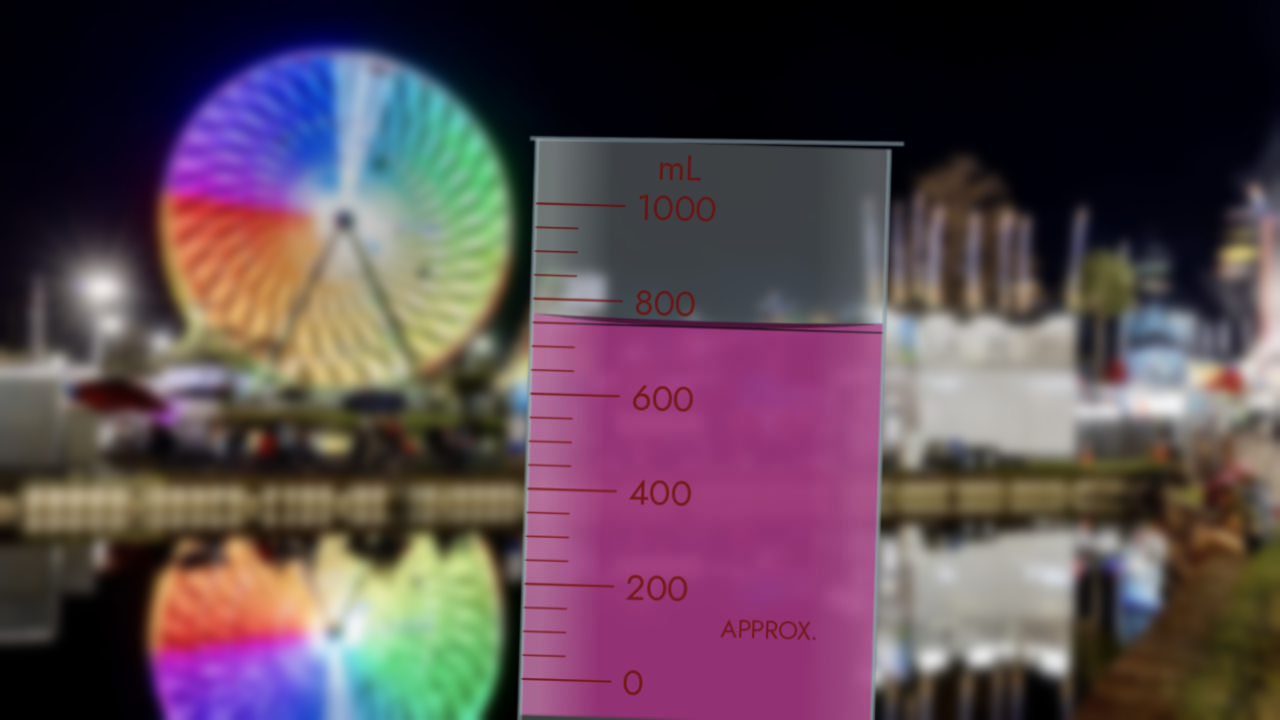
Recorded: 750 mL
